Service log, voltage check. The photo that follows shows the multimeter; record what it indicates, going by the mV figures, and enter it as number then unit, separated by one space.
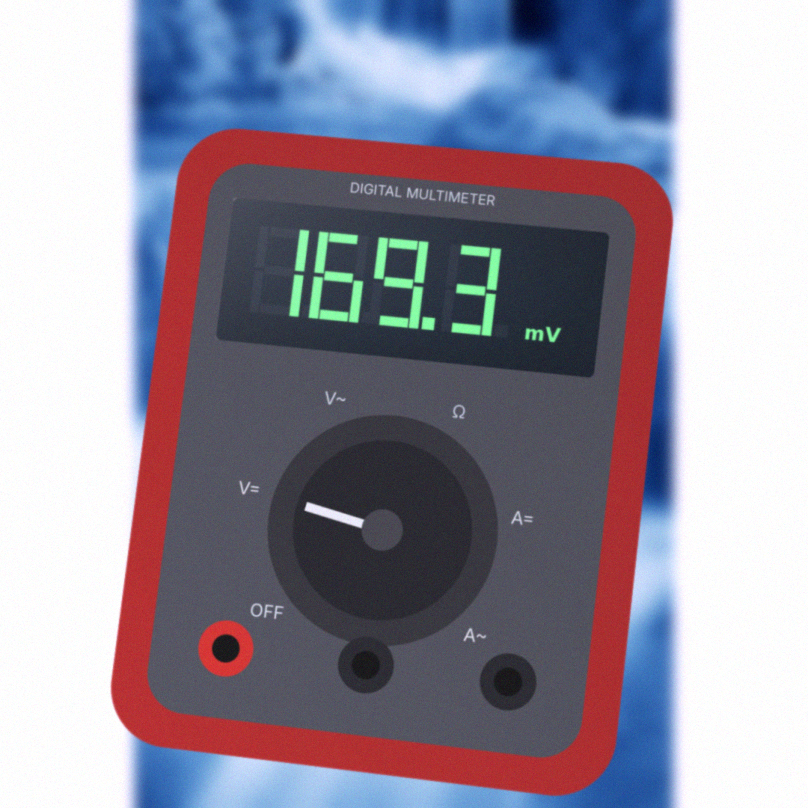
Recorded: 169.3 mV
